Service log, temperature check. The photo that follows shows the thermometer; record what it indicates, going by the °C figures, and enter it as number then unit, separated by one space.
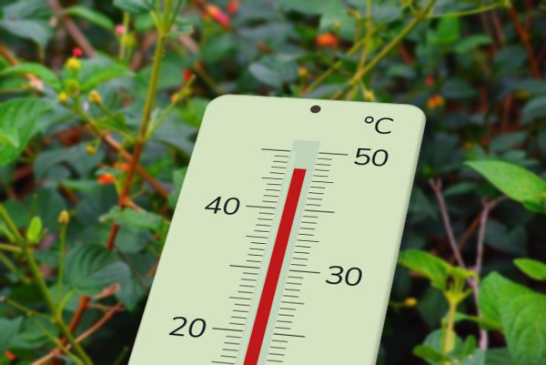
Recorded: 47 °C
